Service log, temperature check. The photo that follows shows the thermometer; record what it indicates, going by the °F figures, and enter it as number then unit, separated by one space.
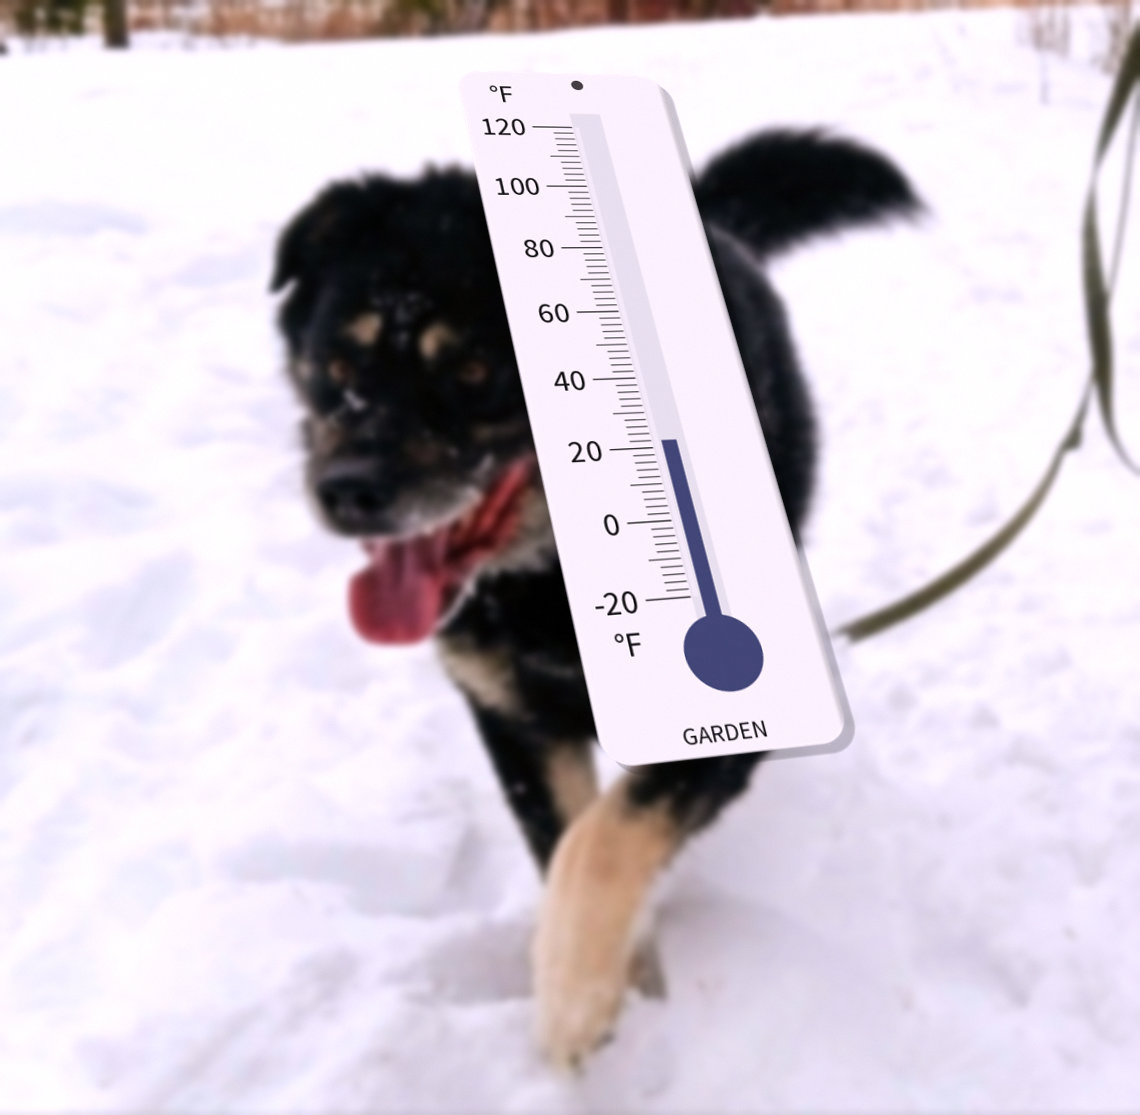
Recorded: 22 °F
